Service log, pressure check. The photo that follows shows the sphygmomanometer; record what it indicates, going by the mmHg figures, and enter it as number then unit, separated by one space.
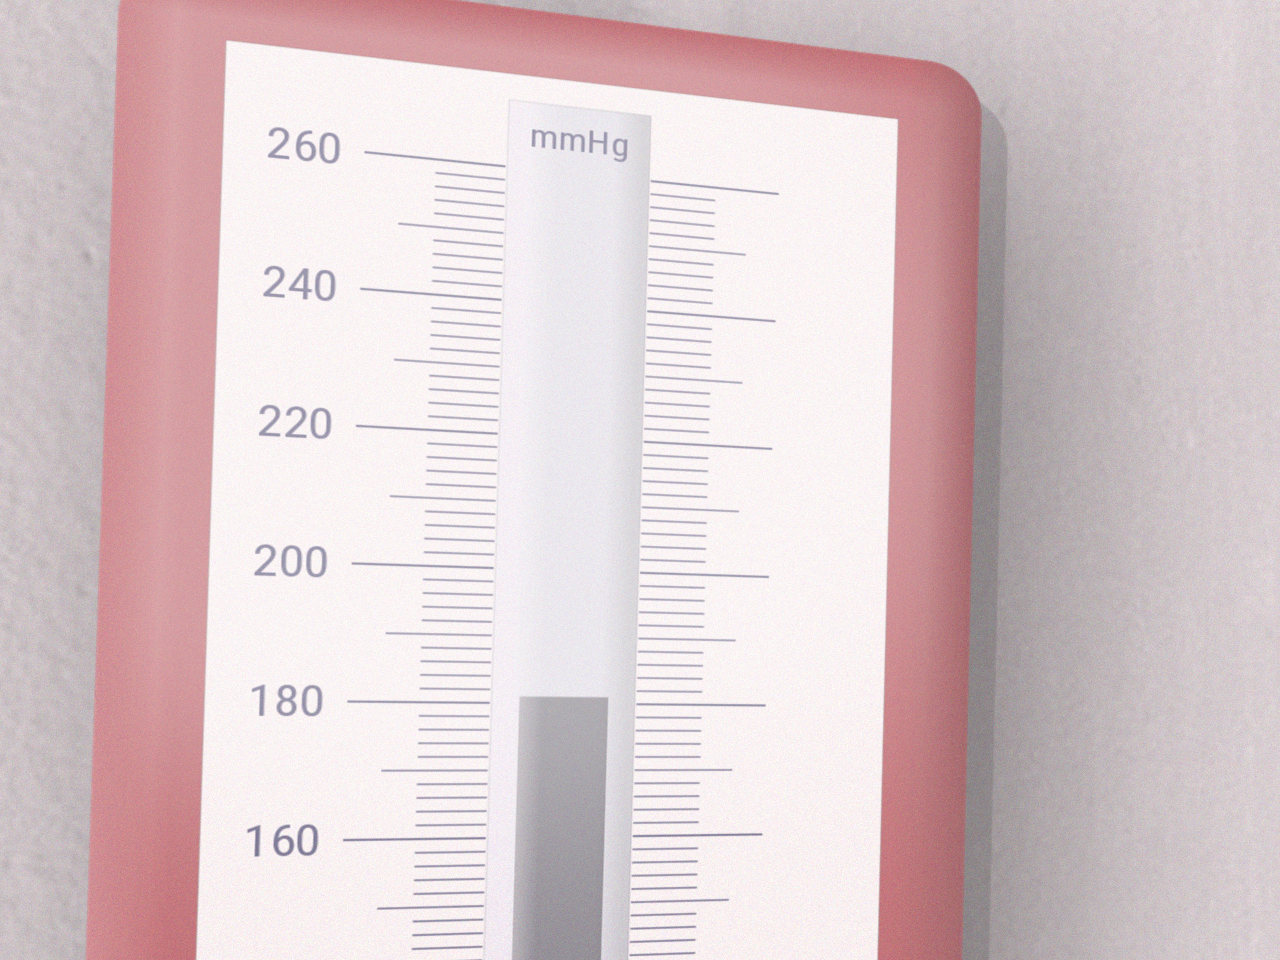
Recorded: 181 mmHg
